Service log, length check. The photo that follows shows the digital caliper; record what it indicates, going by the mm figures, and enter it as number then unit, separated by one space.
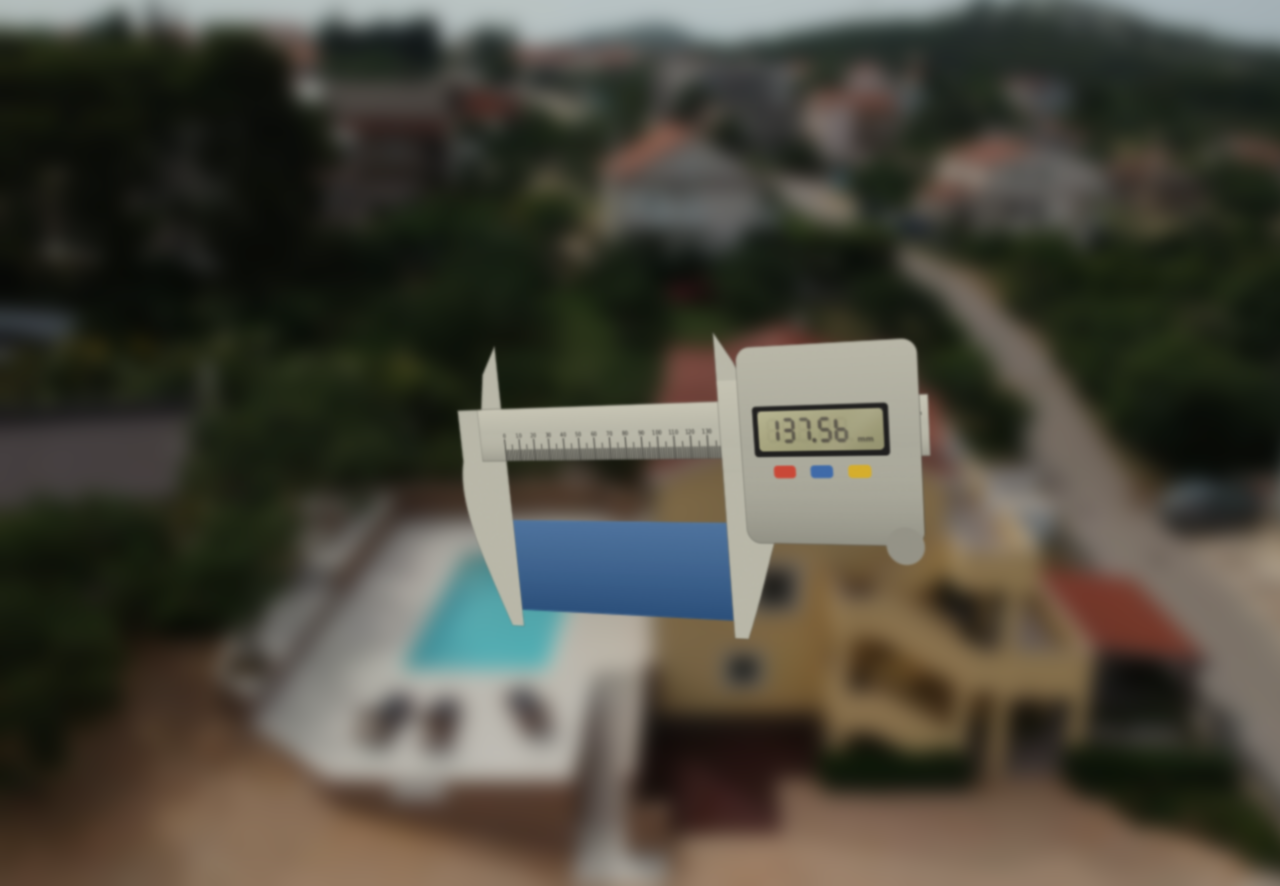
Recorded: 137.56 mm
